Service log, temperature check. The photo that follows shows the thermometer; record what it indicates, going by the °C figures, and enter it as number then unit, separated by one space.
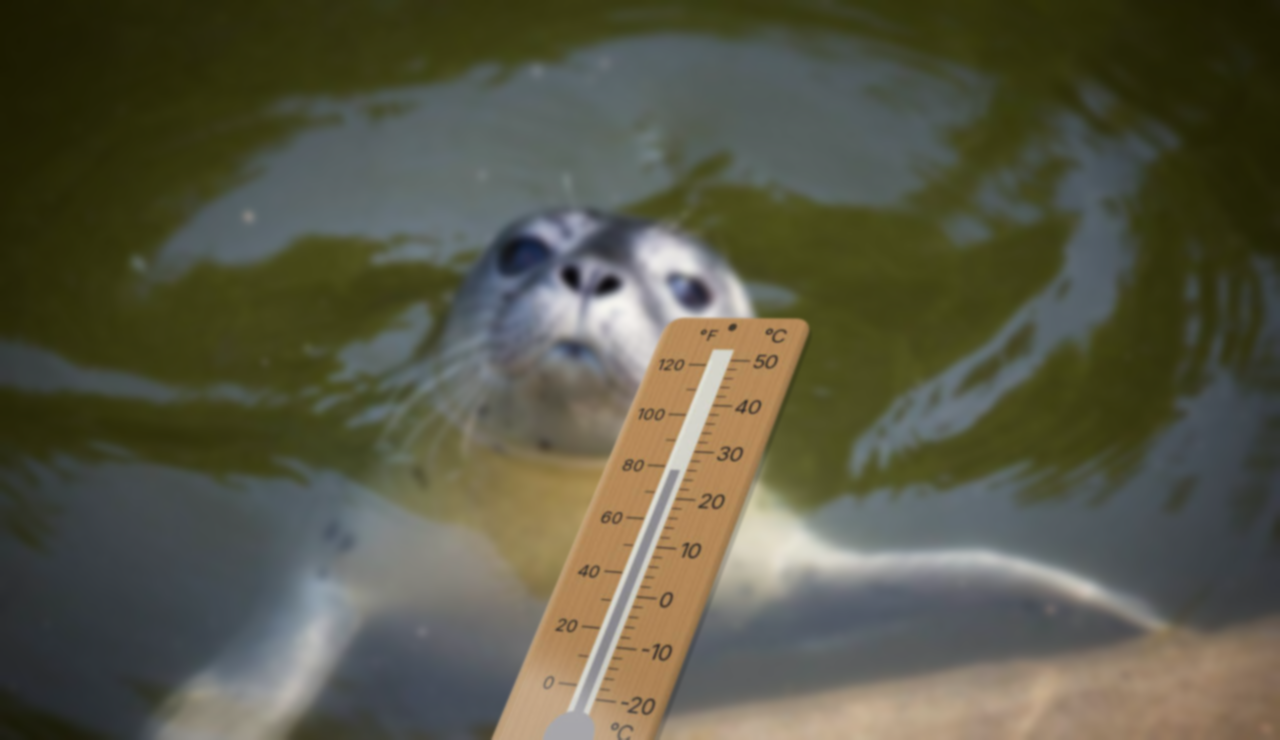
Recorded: 26 °C
